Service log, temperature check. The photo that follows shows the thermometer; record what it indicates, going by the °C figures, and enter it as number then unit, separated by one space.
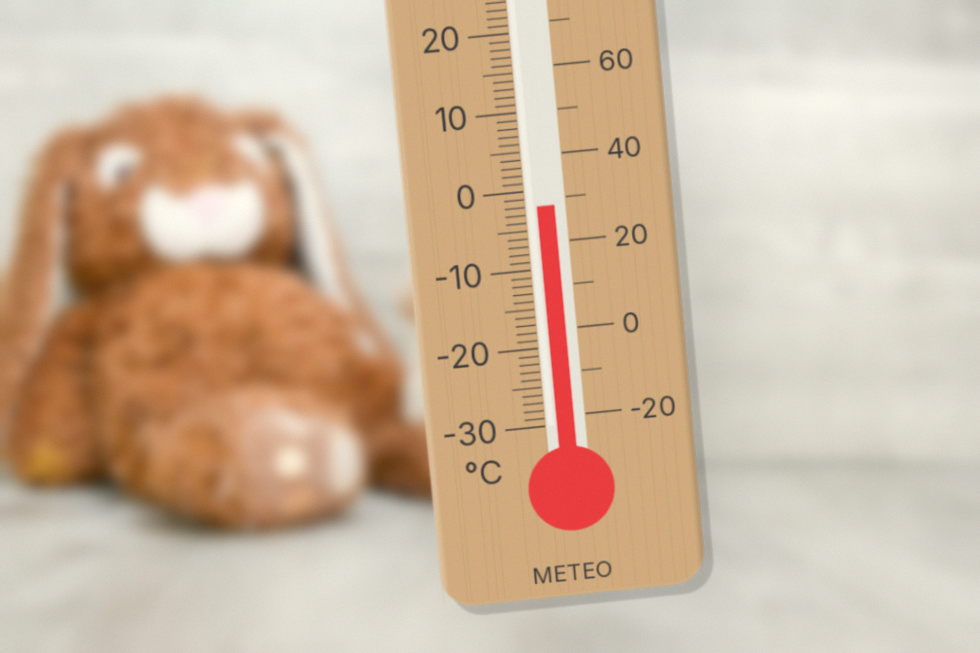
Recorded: -2 °C
